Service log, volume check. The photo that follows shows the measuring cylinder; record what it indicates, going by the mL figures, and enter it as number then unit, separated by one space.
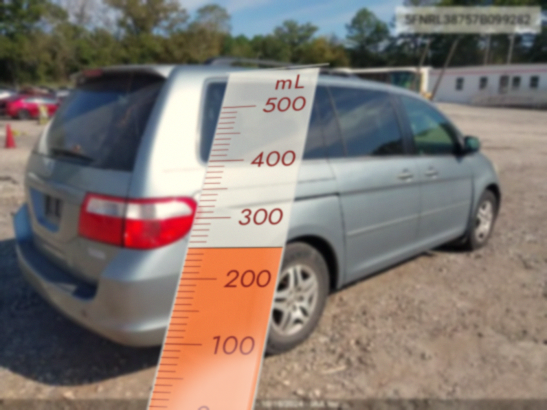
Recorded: 250 mL
